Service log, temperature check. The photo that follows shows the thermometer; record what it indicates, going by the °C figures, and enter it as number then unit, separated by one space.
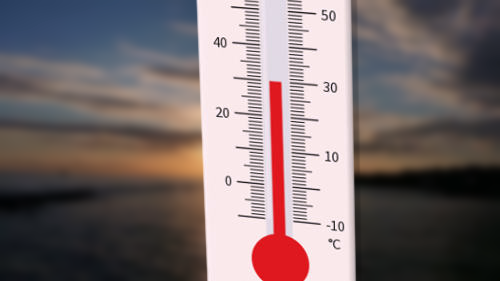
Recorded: 30 °C
